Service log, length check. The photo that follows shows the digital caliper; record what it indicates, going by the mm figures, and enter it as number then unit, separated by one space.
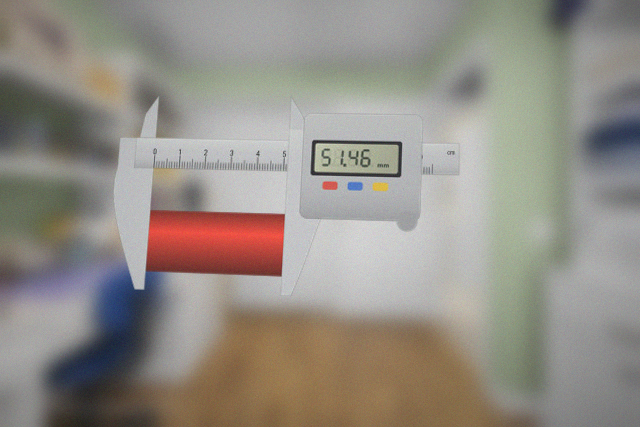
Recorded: 51.46 mm
